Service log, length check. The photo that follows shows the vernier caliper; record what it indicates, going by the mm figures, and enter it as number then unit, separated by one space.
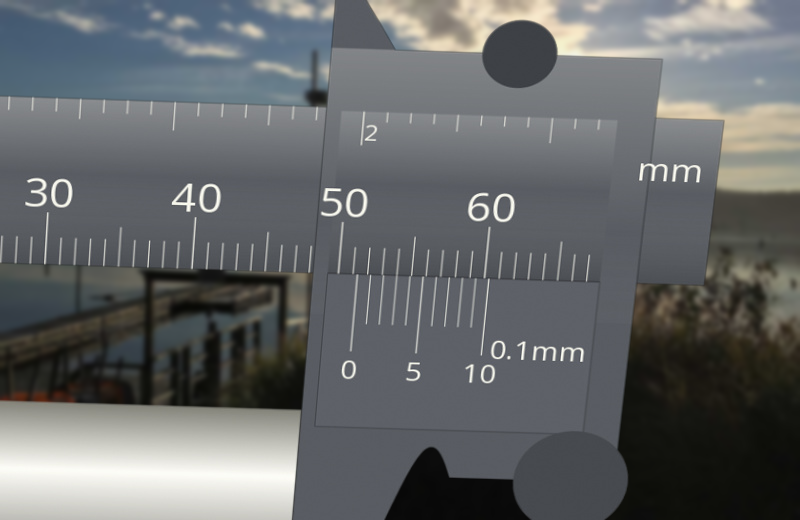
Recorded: 51.3 mm
